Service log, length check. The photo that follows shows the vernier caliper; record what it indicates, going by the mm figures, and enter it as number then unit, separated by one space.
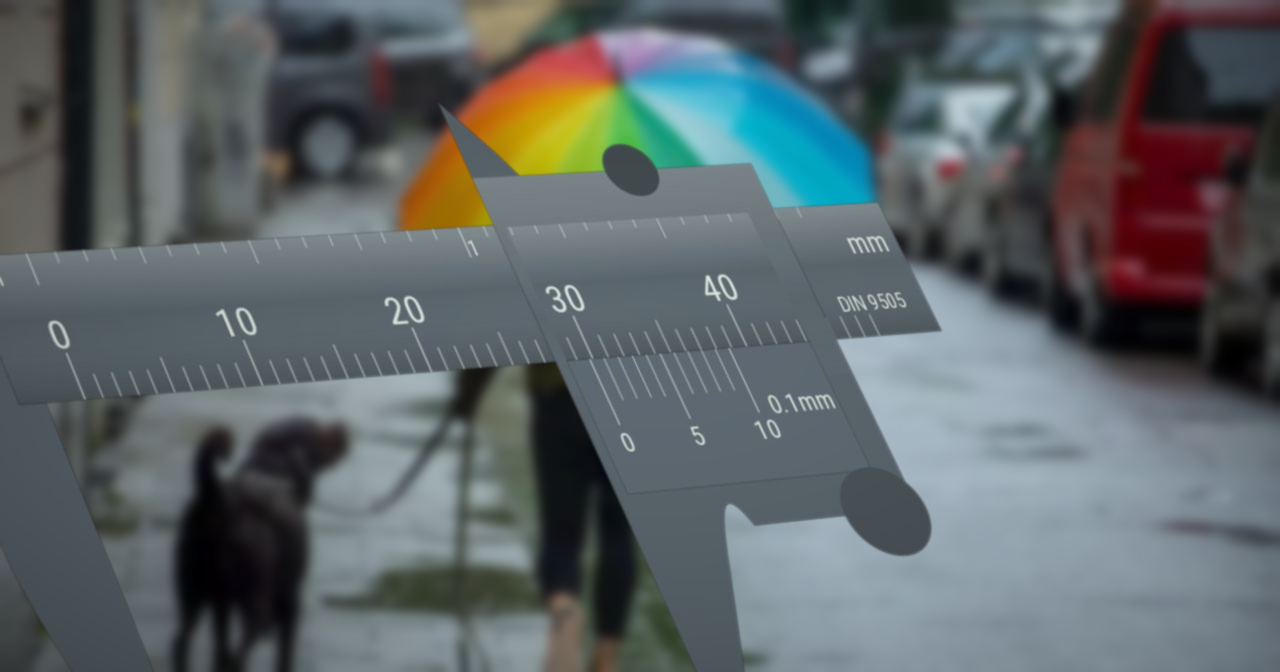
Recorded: 29.8 mm
